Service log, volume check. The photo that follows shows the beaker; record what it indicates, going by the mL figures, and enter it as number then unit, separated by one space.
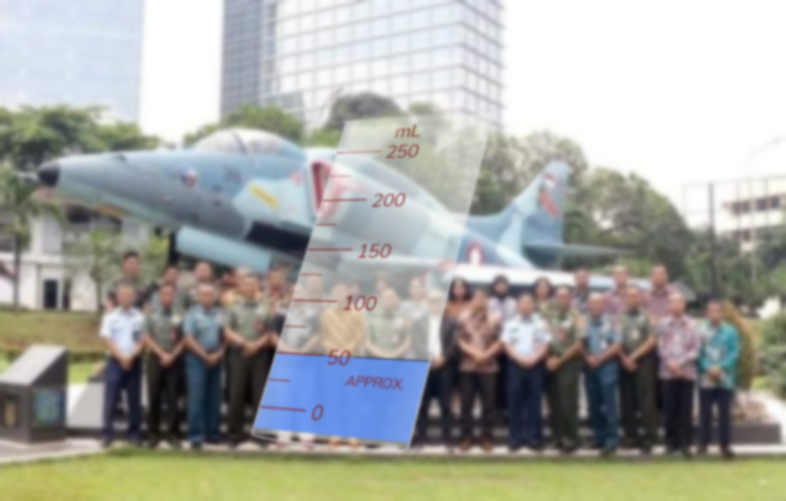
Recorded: 50 mL
